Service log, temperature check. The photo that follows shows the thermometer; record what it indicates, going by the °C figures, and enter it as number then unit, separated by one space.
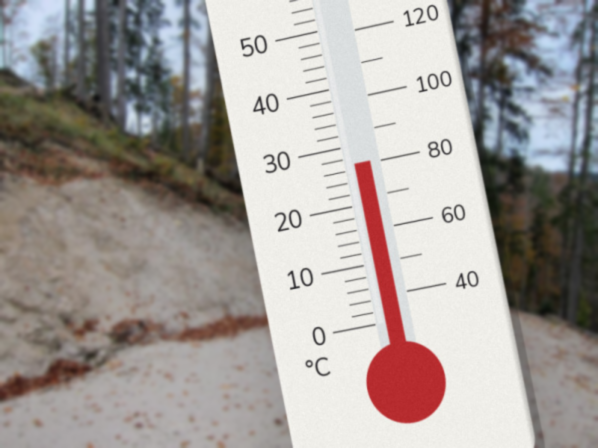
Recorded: 27 °C
